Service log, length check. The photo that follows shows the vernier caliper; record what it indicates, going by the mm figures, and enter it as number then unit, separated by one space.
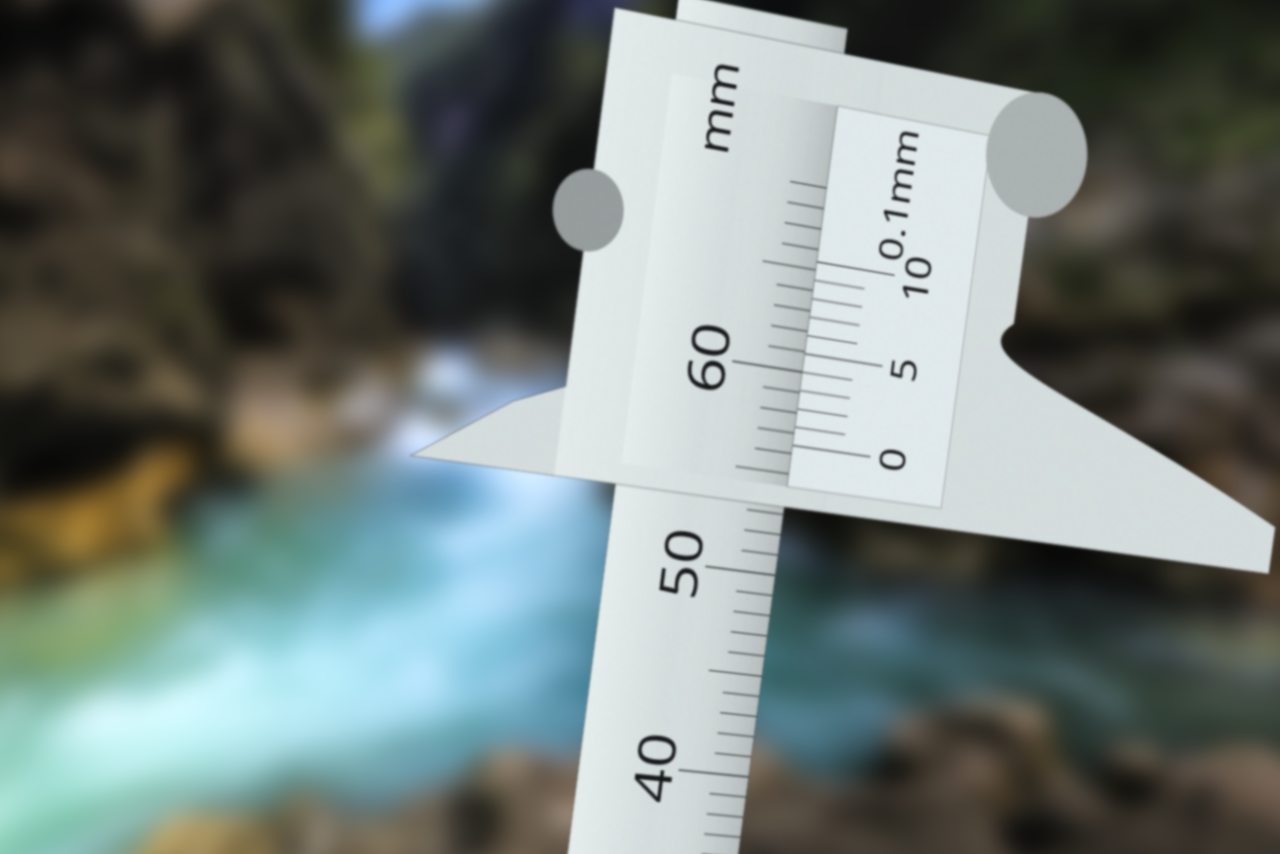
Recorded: 56.4 mm
